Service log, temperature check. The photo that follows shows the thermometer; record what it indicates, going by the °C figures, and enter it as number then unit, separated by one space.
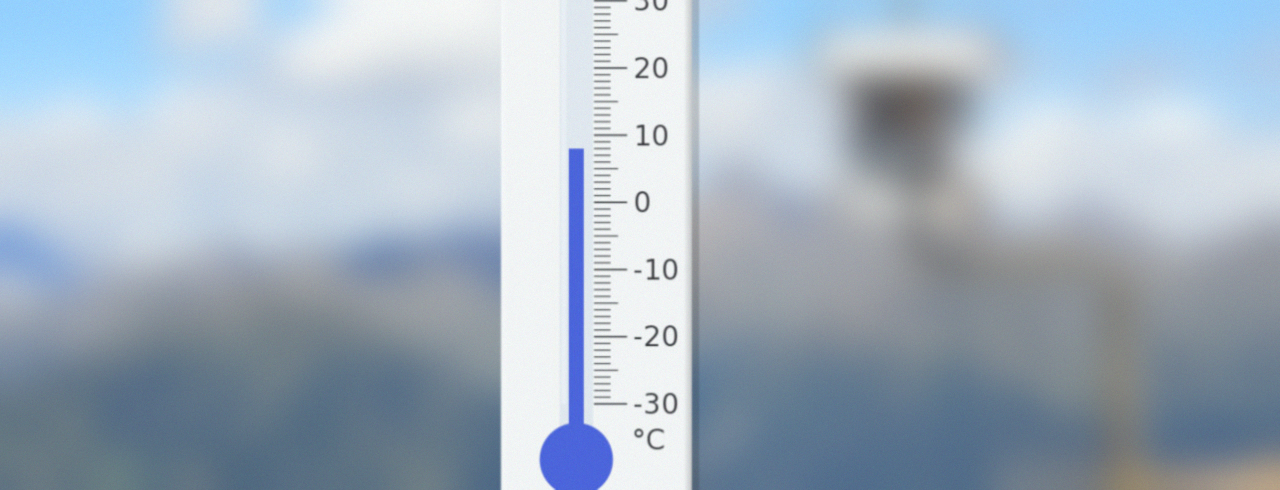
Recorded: 8 °C
